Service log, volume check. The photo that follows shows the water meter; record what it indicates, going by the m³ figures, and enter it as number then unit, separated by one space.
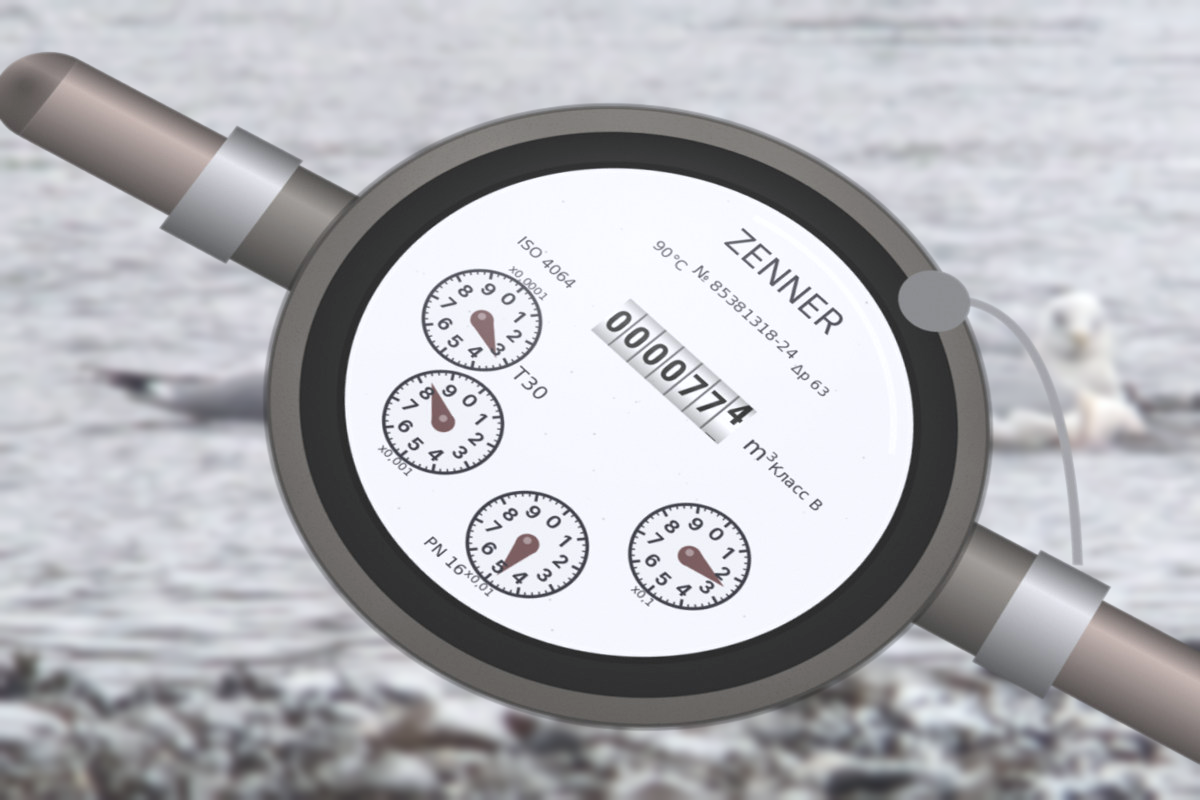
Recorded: 774.2483 m³
